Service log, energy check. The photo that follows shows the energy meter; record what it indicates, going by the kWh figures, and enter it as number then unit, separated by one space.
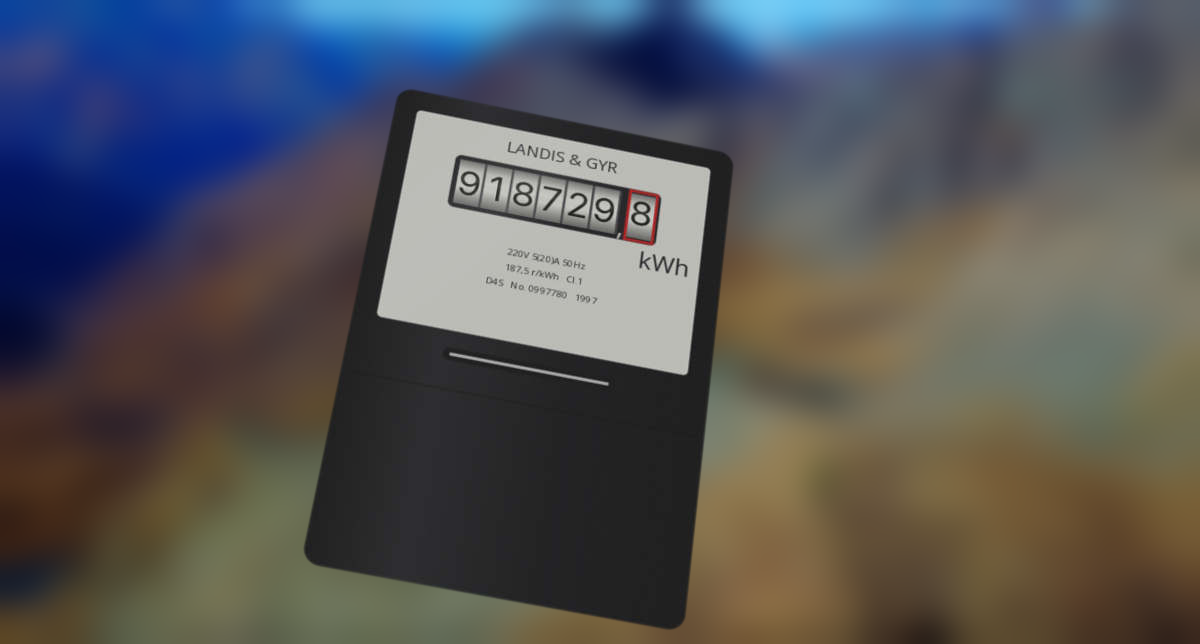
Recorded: 918729.8 kWh
